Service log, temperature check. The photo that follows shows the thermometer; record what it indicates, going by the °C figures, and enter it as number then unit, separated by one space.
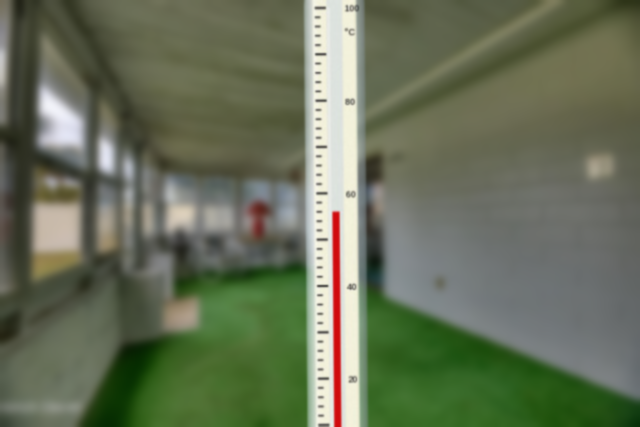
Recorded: 56 °C
